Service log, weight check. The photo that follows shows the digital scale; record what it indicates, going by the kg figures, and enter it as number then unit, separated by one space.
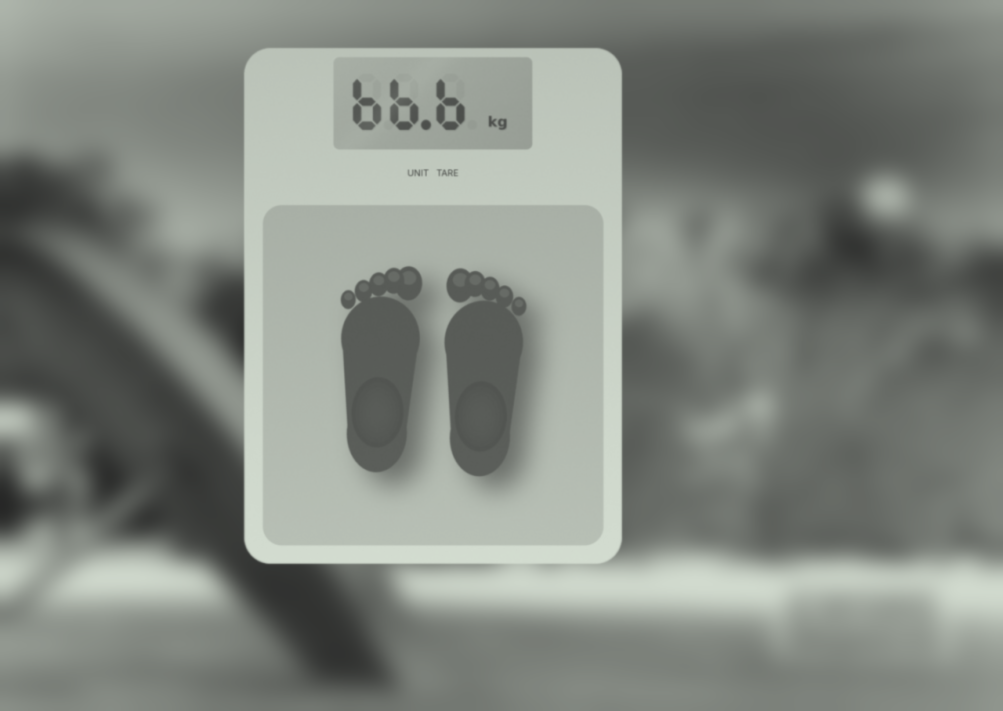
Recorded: 66.6 kg
